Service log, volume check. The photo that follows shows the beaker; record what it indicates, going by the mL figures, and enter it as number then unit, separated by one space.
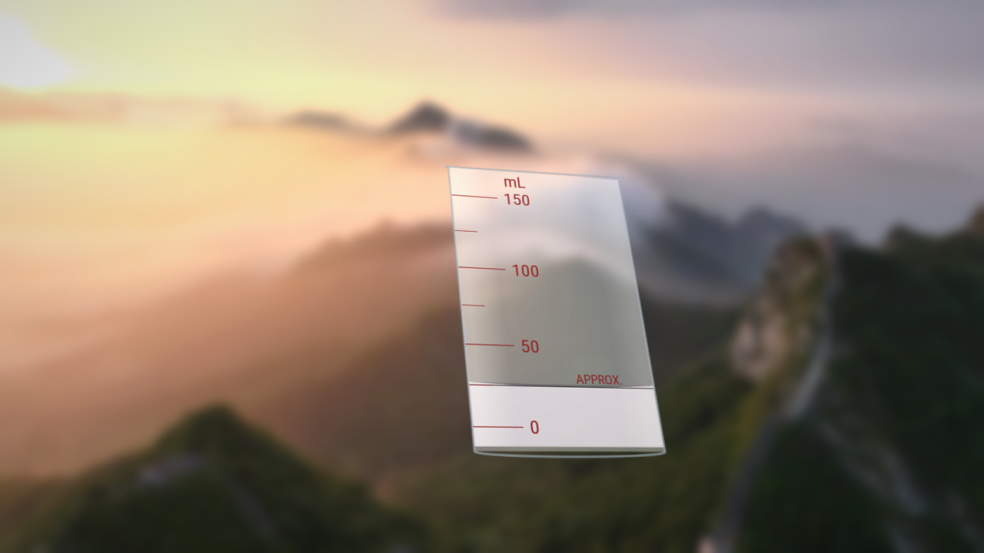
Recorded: 25 mL
